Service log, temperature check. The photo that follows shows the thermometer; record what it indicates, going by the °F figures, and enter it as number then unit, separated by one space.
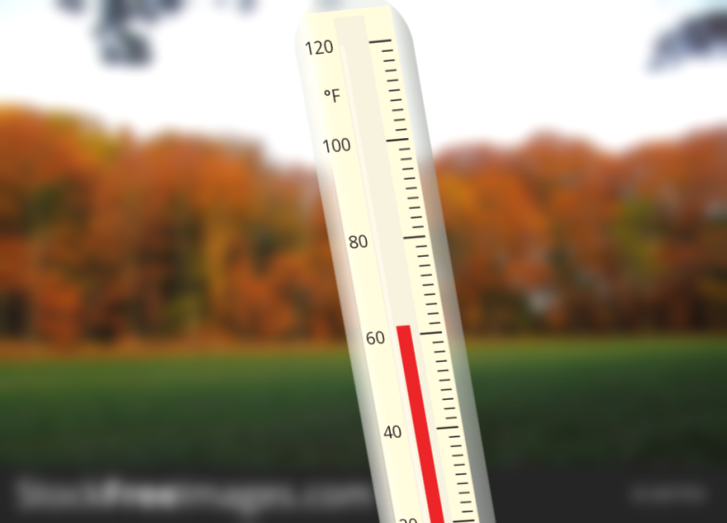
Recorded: 62 °F
